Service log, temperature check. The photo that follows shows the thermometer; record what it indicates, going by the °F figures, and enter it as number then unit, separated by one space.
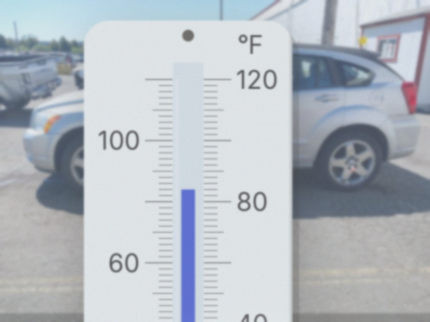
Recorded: 84 °F
